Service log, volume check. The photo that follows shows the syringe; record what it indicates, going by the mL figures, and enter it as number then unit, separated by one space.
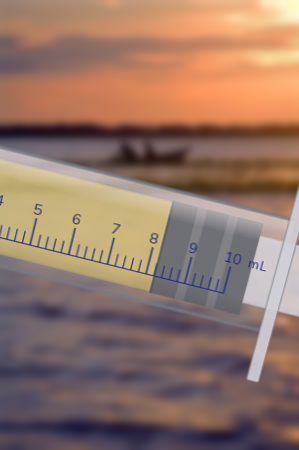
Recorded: 8.2 mL
